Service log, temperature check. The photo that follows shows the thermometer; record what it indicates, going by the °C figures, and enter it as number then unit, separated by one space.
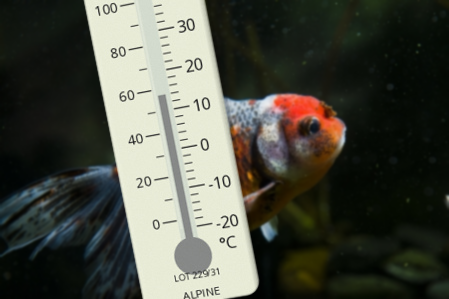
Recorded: 14 °C
